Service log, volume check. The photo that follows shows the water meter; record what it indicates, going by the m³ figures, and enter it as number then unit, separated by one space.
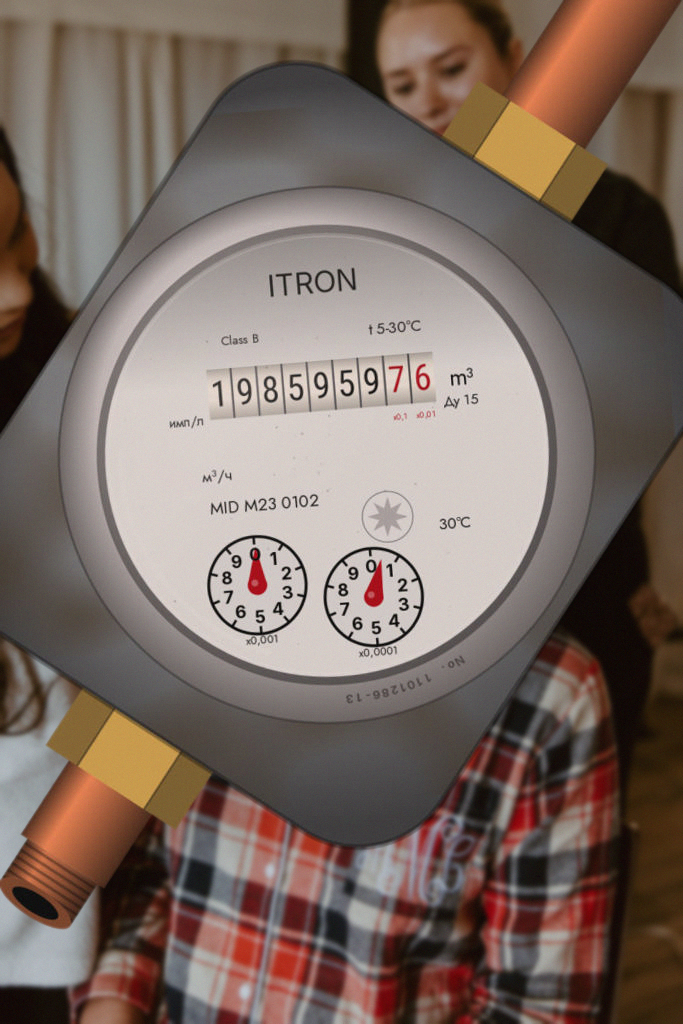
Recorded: 1985959.7600 m³
